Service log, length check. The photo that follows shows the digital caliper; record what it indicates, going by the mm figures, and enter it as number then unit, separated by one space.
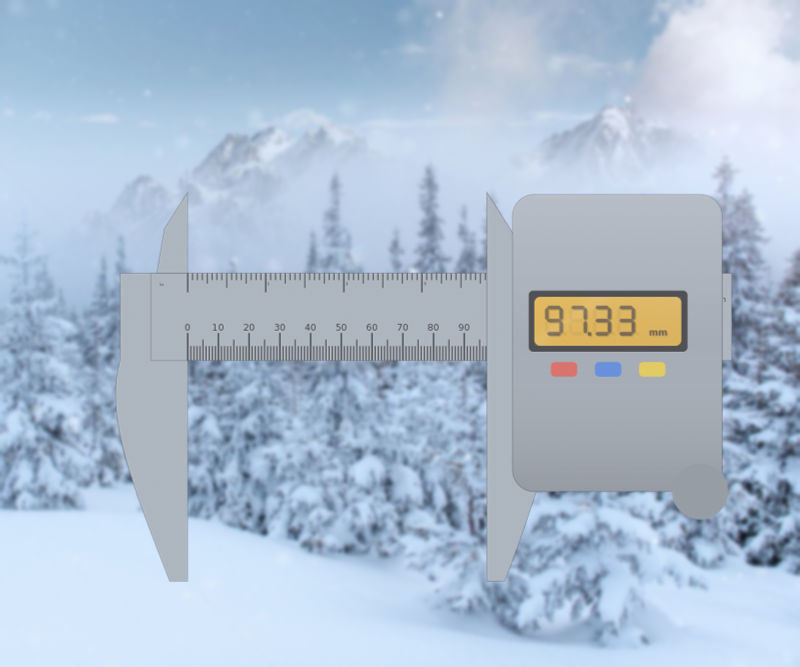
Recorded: 97.33 mm
